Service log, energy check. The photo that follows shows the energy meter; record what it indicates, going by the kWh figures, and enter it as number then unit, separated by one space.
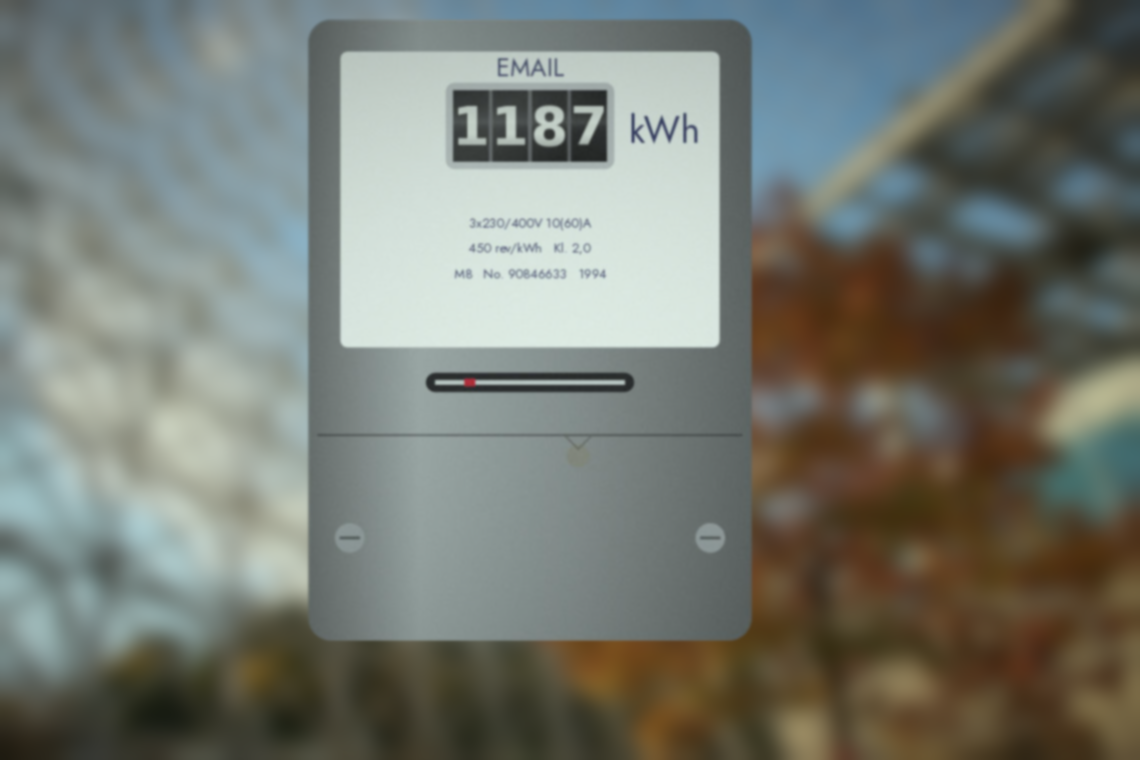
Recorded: 1187 kWh
